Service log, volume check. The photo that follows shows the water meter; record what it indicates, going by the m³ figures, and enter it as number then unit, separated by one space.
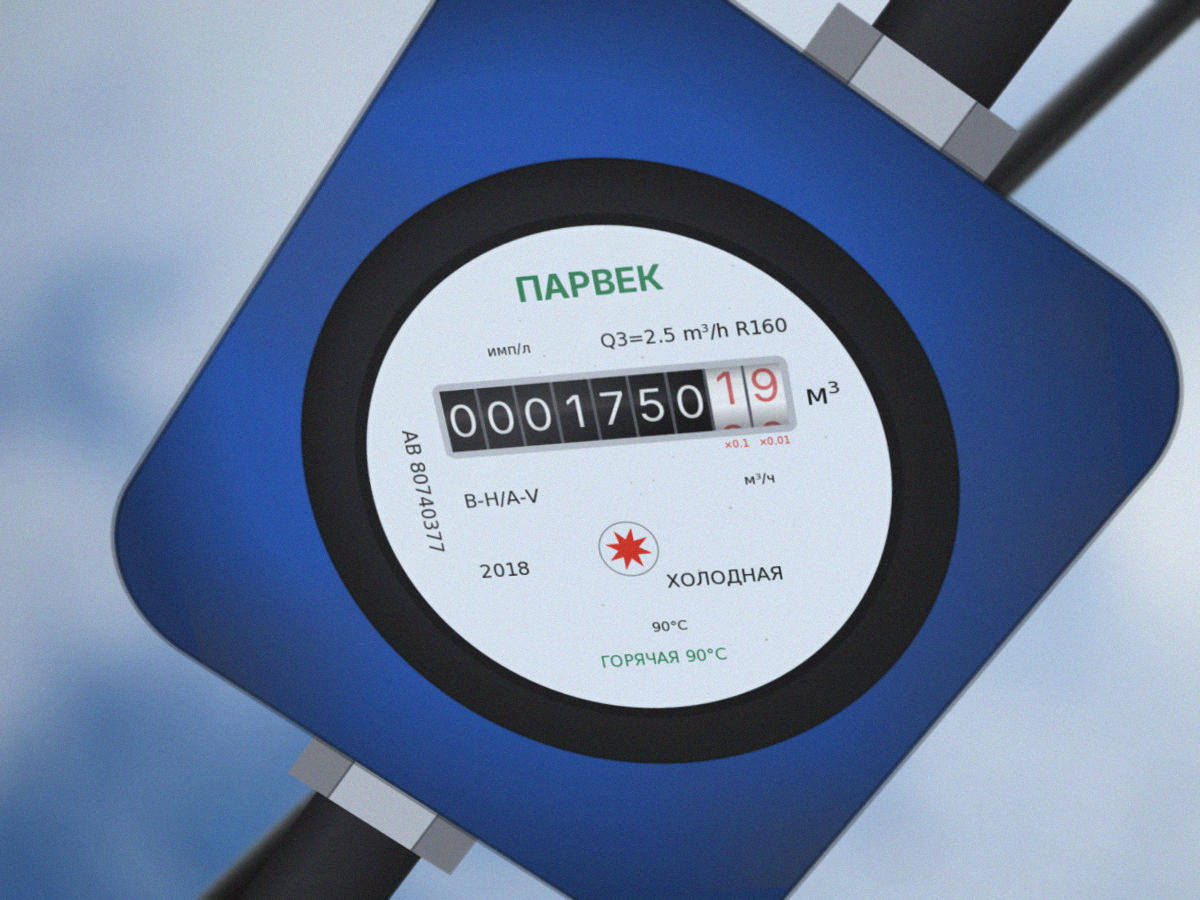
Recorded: 1750.19 m³
